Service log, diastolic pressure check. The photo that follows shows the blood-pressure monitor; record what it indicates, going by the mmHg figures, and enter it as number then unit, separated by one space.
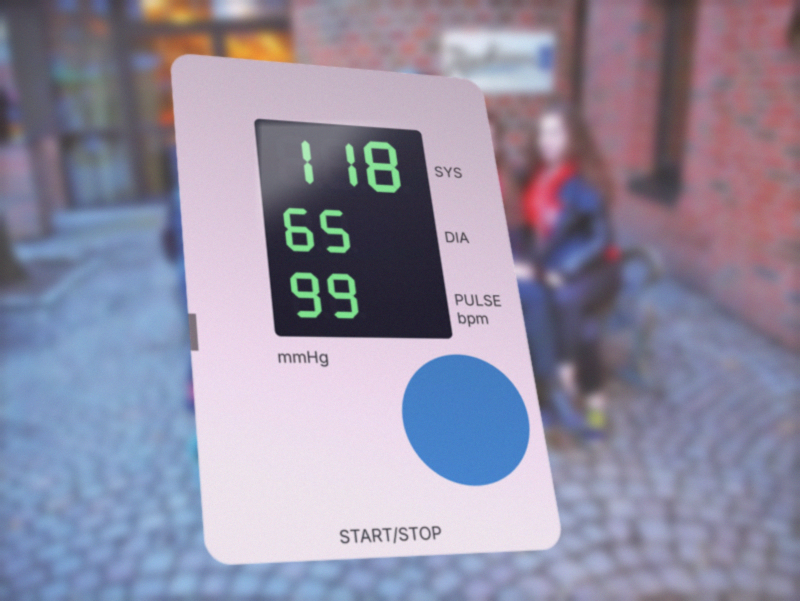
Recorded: 65 mmHg
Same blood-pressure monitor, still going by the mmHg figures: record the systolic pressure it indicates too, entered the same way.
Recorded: 118 mmHg
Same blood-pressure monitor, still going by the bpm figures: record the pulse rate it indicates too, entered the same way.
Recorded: 99 bpm
